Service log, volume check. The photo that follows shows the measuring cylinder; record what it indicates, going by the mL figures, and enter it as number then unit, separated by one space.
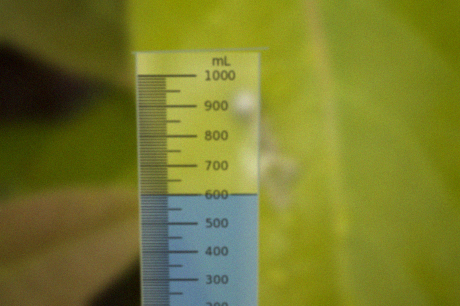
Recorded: 600 mL
